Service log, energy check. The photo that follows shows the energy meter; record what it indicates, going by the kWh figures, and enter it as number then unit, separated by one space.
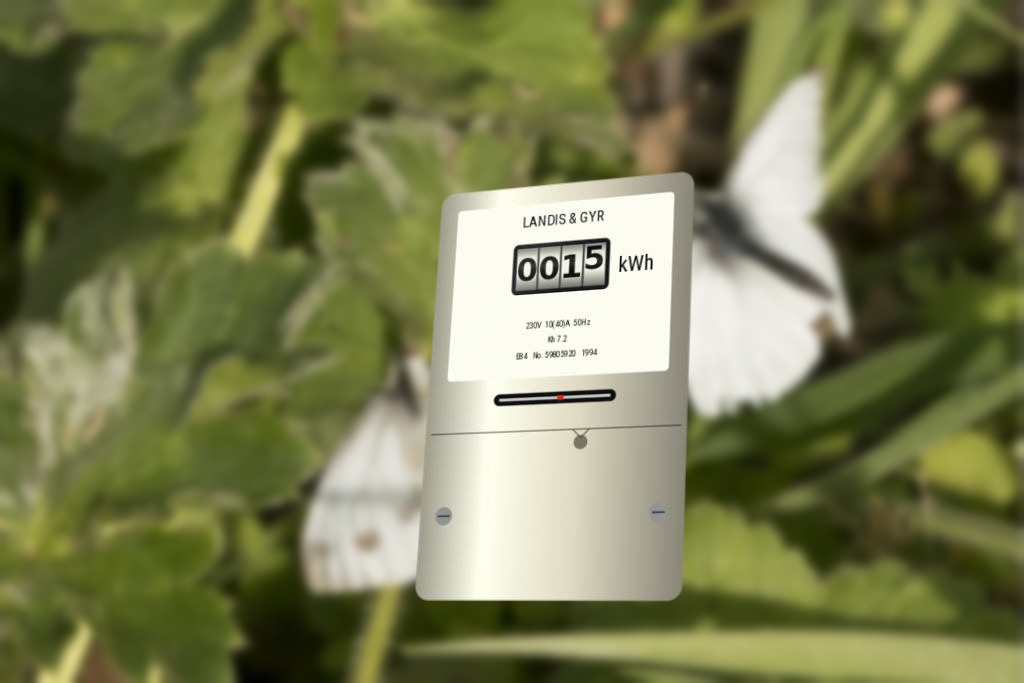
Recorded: 15 kWh
